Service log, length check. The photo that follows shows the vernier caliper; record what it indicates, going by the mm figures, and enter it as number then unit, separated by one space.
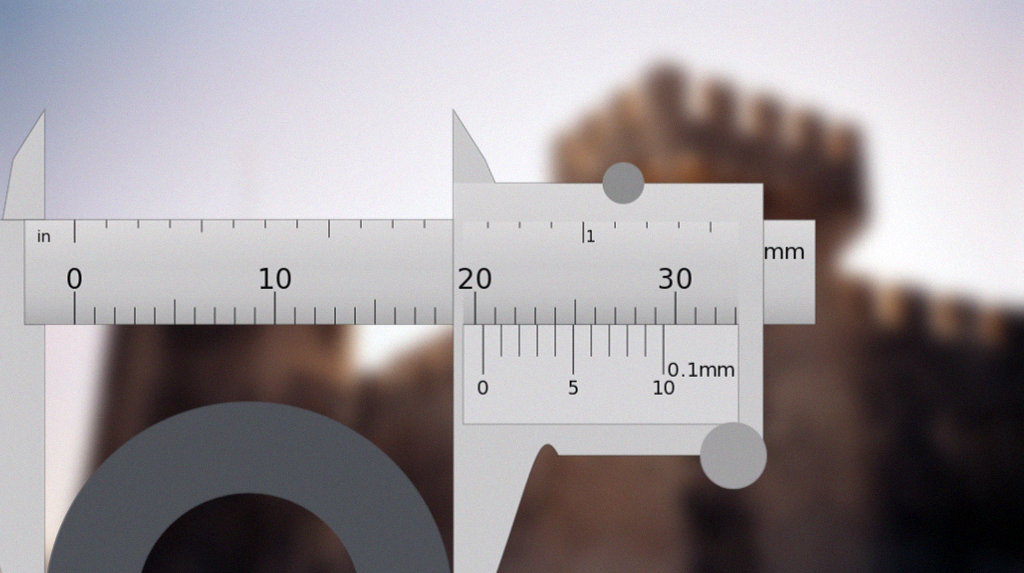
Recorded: 20.4 mm
